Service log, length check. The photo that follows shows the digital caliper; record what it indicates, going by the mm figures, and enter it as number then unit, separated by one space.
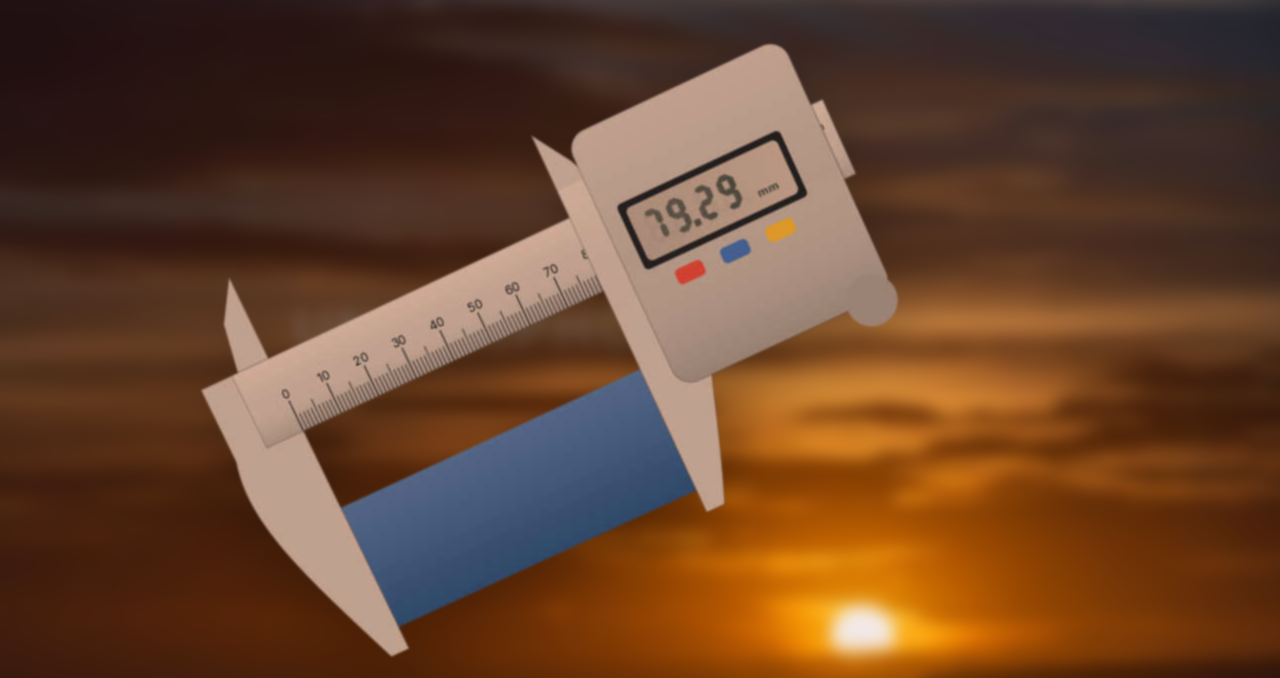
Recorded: 79.29 mm
